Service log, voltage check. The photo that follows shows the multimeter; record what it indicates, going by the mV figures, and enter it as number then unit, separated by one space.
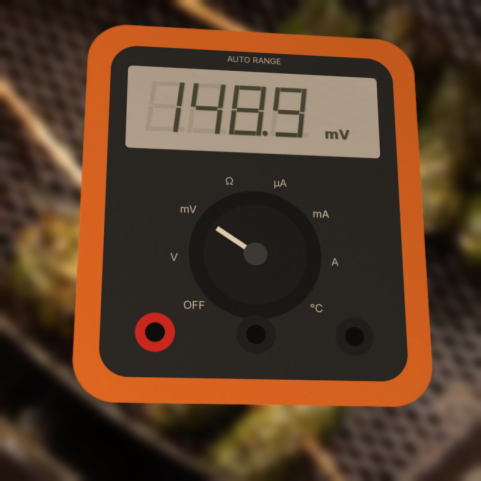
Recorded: 148.9 mV
